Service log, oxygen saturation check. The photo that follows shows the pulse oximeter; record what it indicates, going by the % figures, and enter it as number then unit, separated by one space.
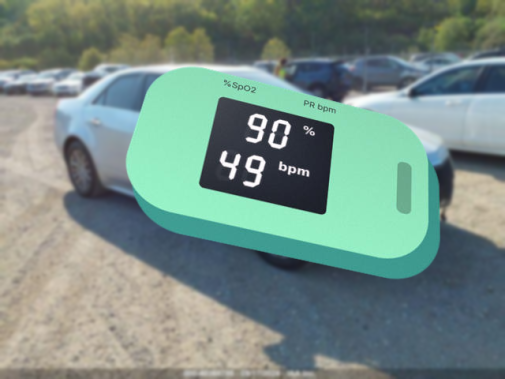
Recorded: 90 %
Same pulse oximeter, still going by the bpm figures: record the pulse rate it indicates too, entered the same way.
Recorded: 49 bpm
